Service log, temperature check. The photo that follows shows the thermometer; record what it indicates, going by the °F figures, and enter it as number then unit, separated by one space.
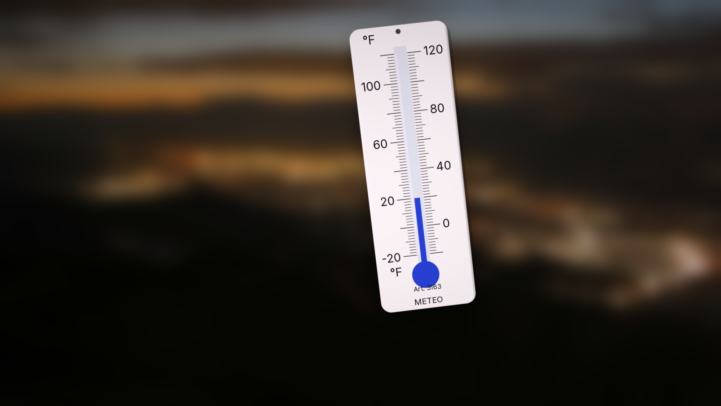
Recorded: 20 °F
